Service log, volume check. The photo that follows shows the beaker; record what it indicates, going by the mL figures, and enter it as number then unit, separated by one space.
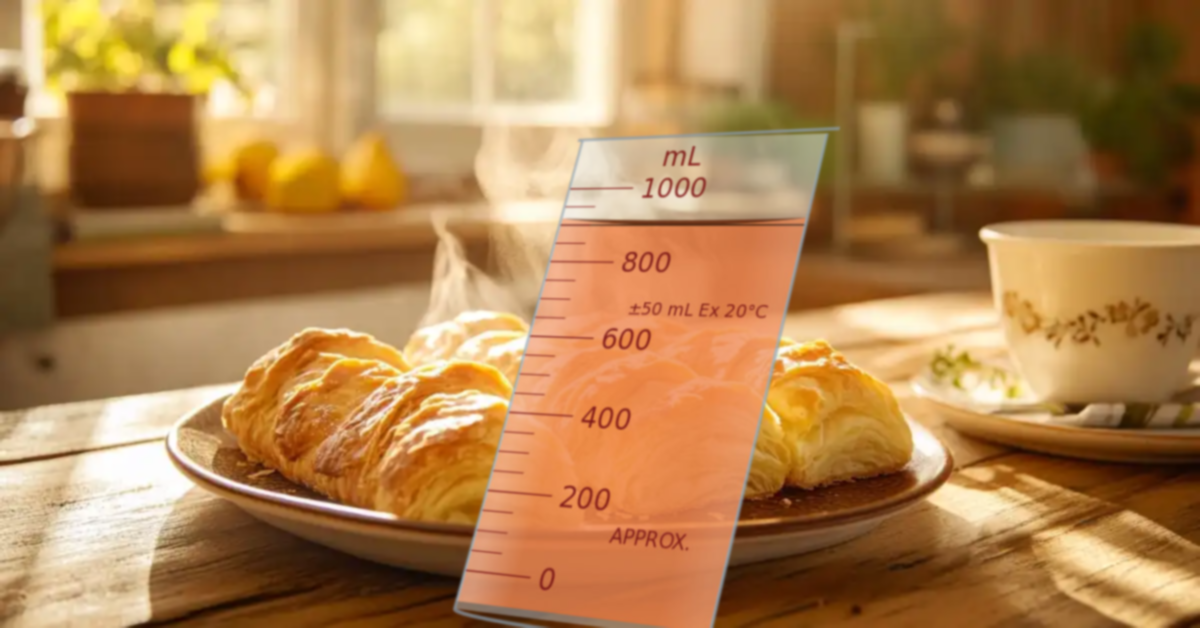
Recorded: 900 mL
